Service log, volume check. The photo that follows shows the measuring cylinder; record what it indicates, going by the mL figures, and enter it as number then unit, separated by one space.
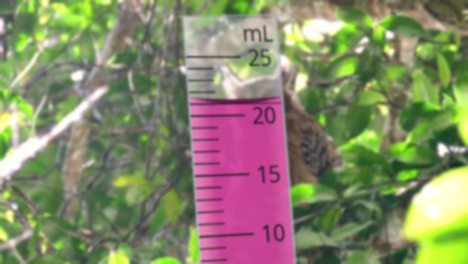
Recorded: 21 mL
